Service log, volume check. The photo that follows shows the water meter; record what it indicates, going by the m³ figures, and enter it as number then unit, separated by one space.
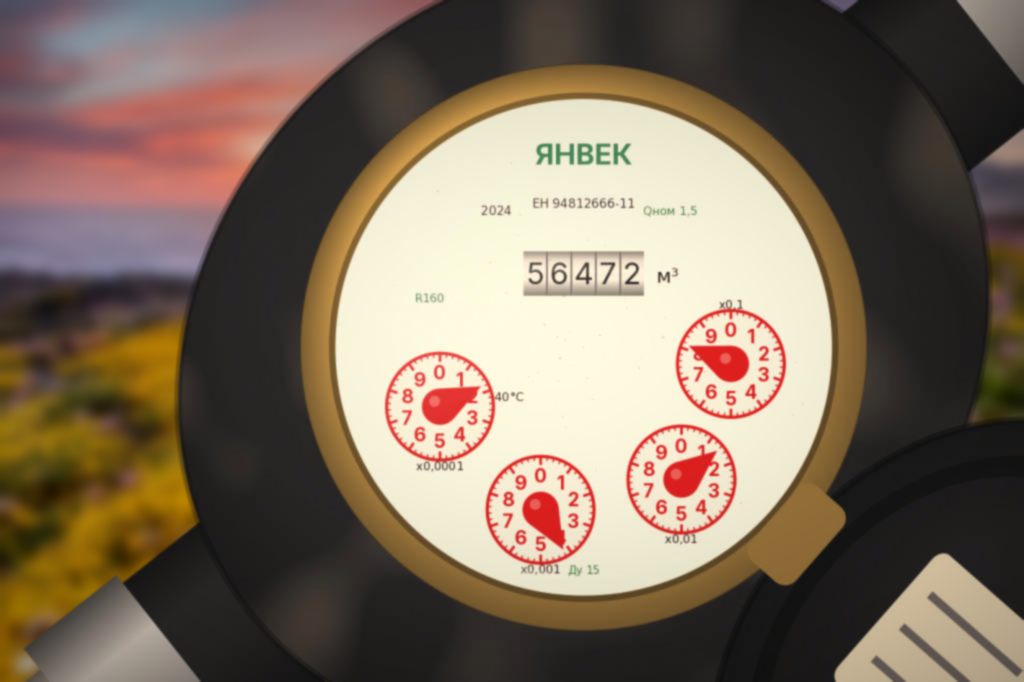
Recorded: 56472.8141 m³
